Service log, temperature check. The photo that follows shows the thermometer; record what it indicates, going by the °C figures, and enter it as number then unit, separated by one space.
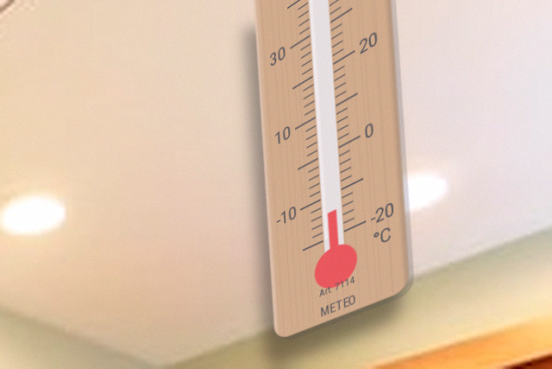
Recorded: -14 °C
